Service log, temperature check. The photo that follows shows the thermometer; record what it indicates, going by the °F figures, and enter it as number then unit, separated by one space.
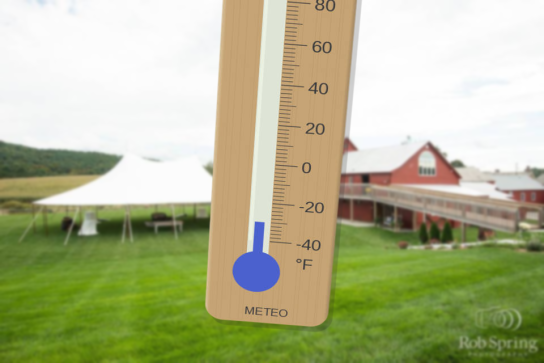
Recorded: -30 °F
